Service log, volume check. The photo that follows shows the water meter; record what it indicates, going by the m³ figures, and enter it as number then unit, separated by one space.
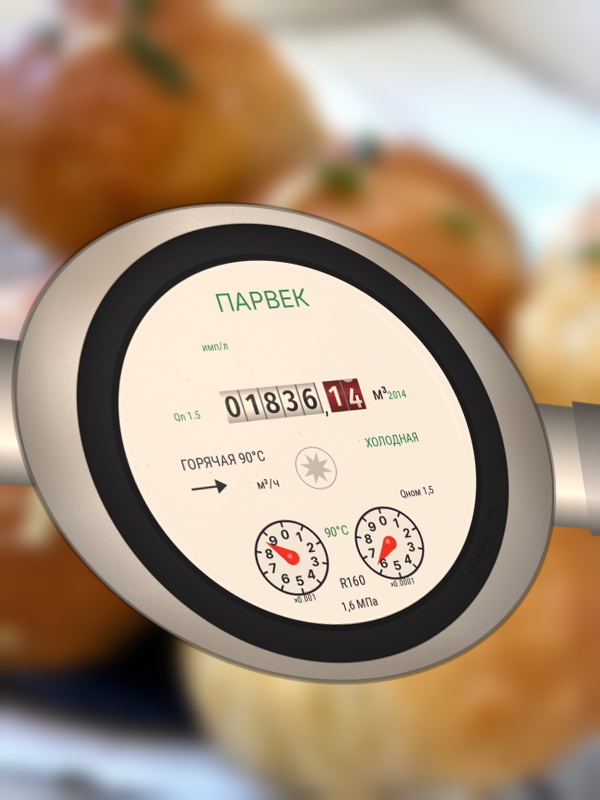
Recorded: 1836.1386 m³
